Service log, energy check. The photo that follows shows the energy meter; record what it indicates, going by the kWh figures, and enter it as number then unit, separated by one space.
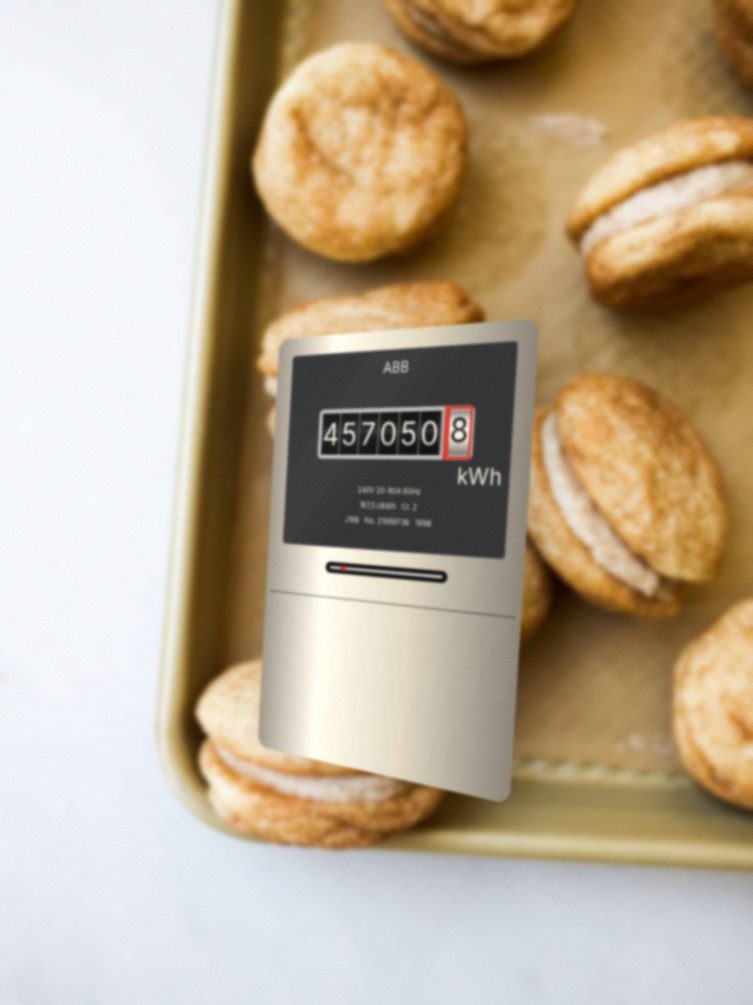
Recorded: 457050.8 kWh
